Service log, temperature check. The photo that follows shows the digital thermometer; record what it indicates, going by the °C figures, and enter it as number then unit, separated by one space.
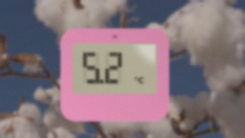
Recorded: 5.2 °C
